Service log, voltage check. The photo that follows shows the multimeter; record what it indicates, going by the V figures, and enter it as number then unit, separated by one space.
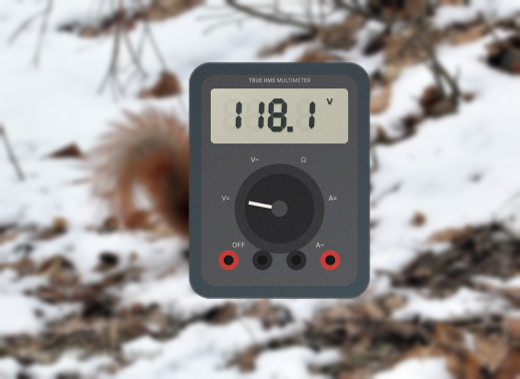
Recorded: 118.1 V
